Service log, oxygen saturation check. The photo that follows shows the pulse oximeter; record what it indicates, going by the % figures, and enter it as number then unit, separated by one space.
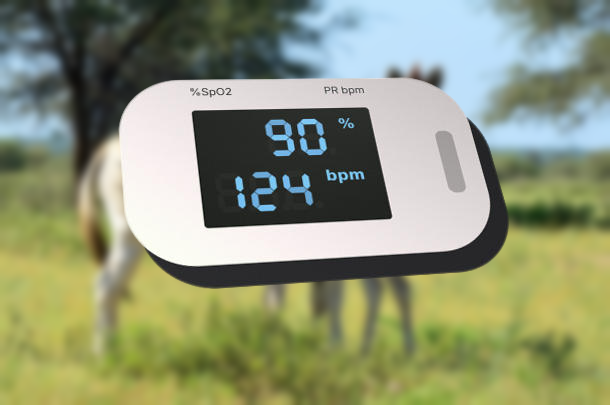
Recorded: 90 %
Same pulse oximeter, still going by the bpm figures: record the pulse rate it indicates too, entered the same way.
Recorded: 124 bpm
